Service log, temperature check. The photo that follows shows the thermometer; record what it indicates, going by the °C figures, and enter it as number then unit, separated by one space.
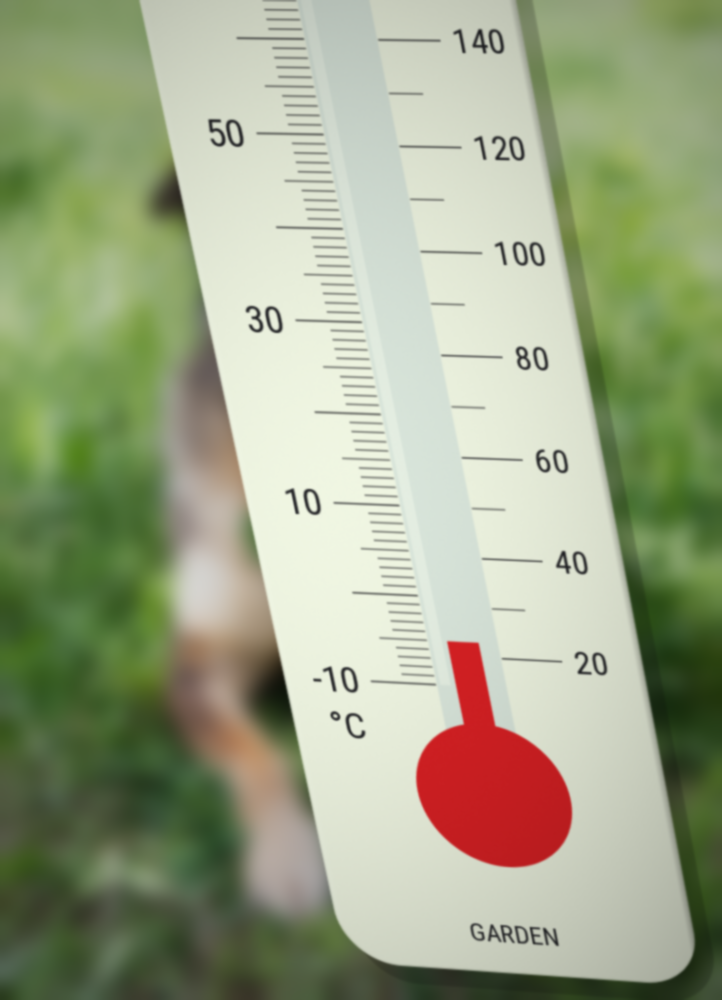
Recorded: -5 °C
